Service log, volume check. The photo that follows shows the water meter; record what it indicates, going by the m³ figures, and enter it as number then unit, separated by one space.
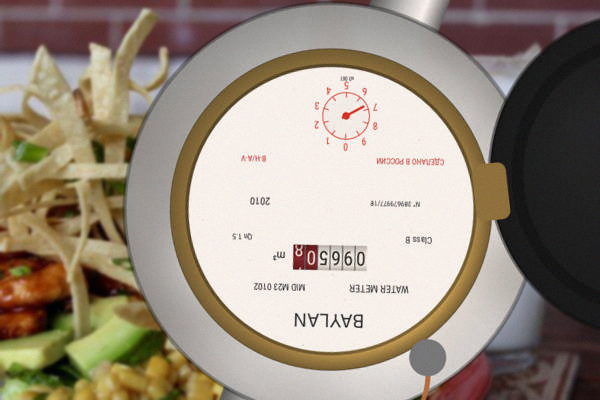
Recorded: 965.076 m³
